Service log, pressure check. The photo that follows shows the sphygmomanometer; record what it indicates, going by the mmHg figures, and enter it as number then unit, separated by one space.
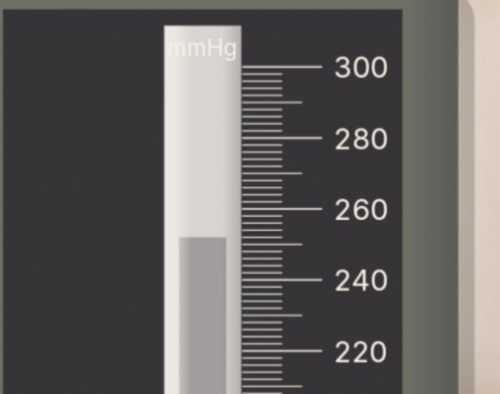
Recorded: 252 mmHg
